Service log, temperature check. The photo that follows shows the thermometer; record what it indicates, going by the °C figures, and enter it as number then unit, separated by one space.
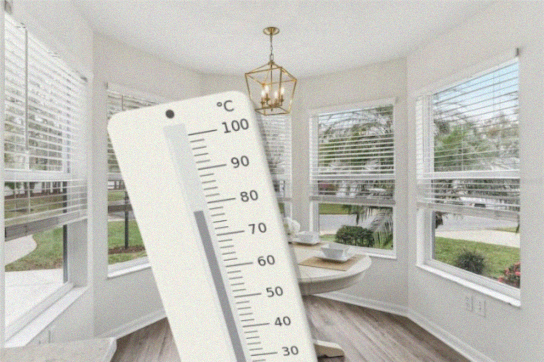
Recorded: 78 °C
